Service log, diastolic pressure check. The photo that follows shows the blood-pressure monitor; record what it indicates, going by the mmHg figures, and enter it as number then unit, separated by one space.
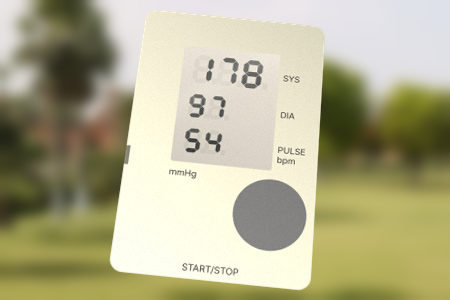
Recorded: 97 mmHg
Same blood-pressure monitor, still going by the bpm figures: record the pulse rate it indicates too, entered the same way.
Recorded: 54 bpm
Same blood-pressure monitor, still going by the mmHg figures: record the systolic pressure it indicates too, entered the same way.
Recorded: 178 mmHg
